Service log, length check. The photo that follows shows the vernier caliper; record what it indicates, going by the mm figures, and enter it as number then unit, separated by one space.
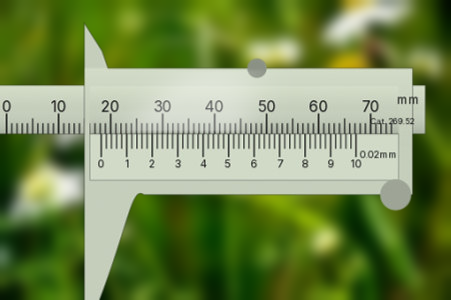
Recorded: 18.2 mm
